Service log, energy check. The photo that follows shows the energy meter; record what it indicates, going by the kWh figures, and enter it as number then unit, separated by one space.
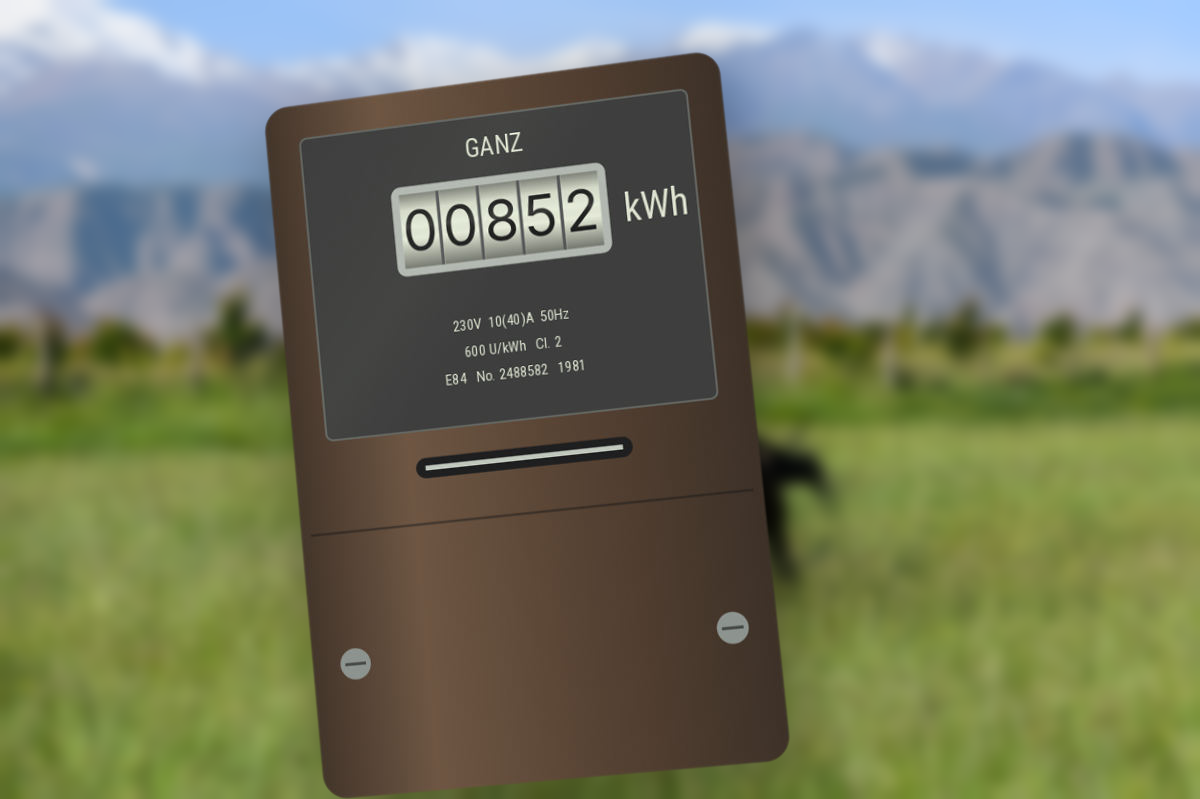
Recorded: 852 kWh
